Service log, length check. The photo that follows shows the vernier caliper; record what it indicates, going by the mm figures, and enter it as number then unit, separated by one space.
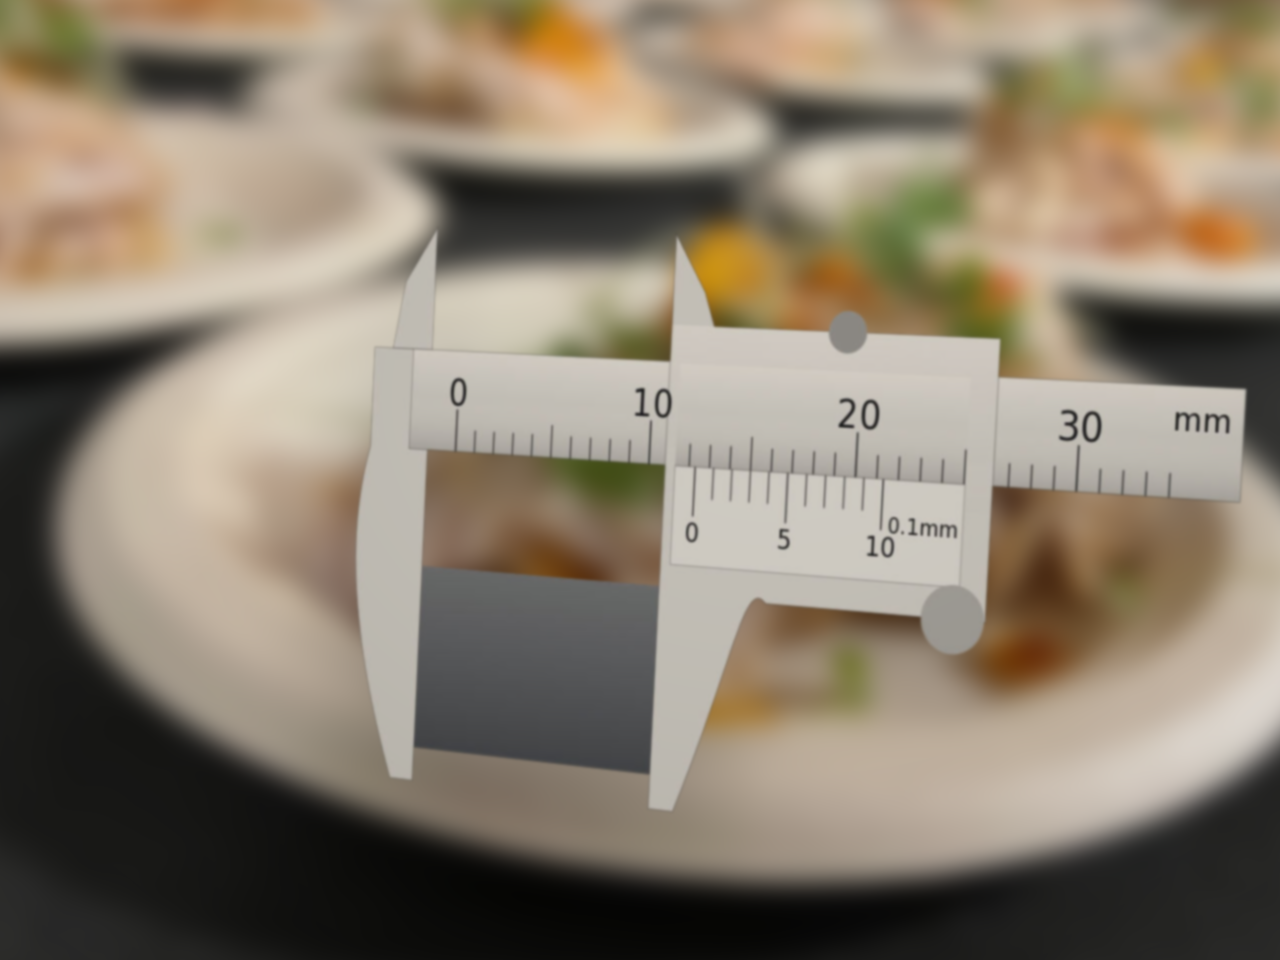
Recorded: 12.3 mm
